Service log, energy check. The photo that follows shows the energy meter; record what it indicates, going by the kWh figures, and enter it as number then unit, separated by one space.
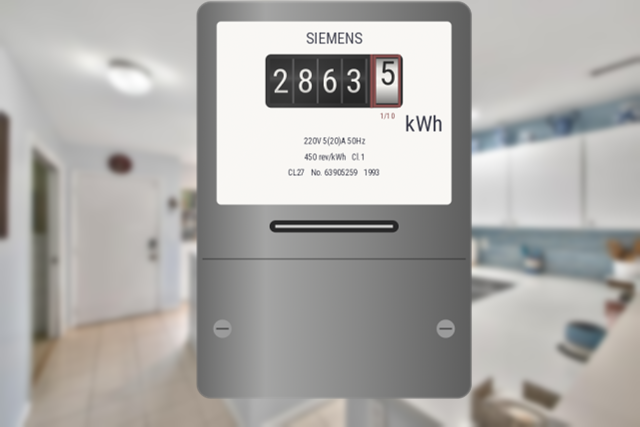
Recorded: 2863.5 kWh
